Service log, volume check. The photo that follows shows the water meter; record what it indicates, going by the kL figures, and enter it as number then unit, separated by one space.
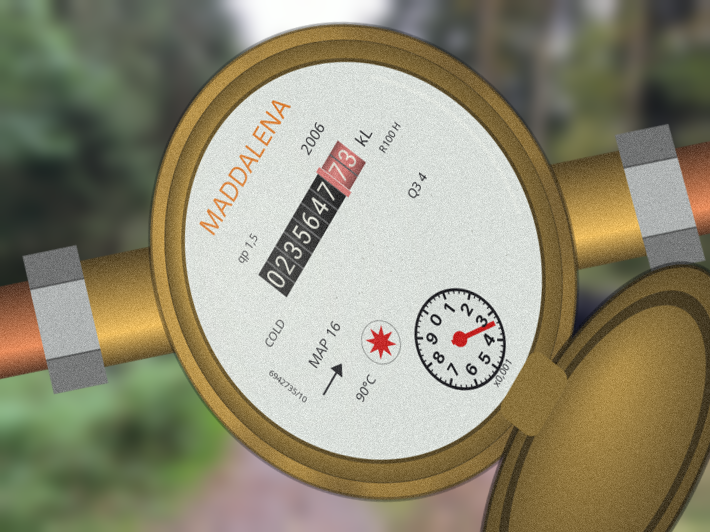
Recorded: 235647.733 kL
